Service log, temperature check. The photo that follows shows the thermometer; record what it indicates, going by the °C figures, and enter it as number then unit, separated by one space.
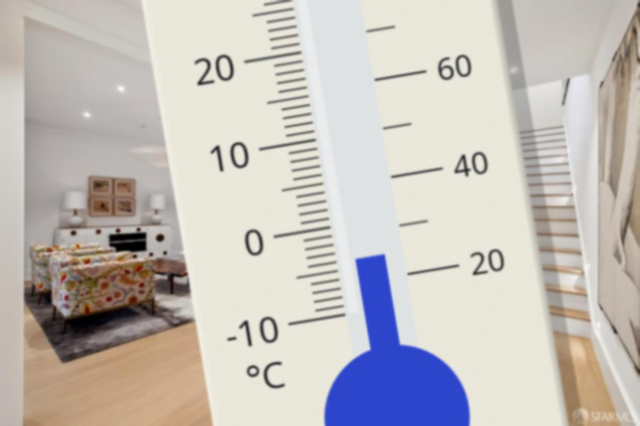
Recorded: -4 °C
